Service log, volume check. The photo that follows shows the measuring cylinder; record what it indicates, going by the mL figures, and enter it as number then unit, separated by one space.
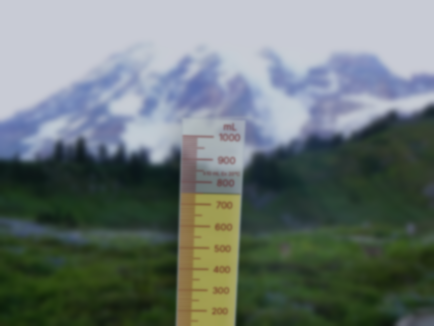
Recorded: 750 mL
